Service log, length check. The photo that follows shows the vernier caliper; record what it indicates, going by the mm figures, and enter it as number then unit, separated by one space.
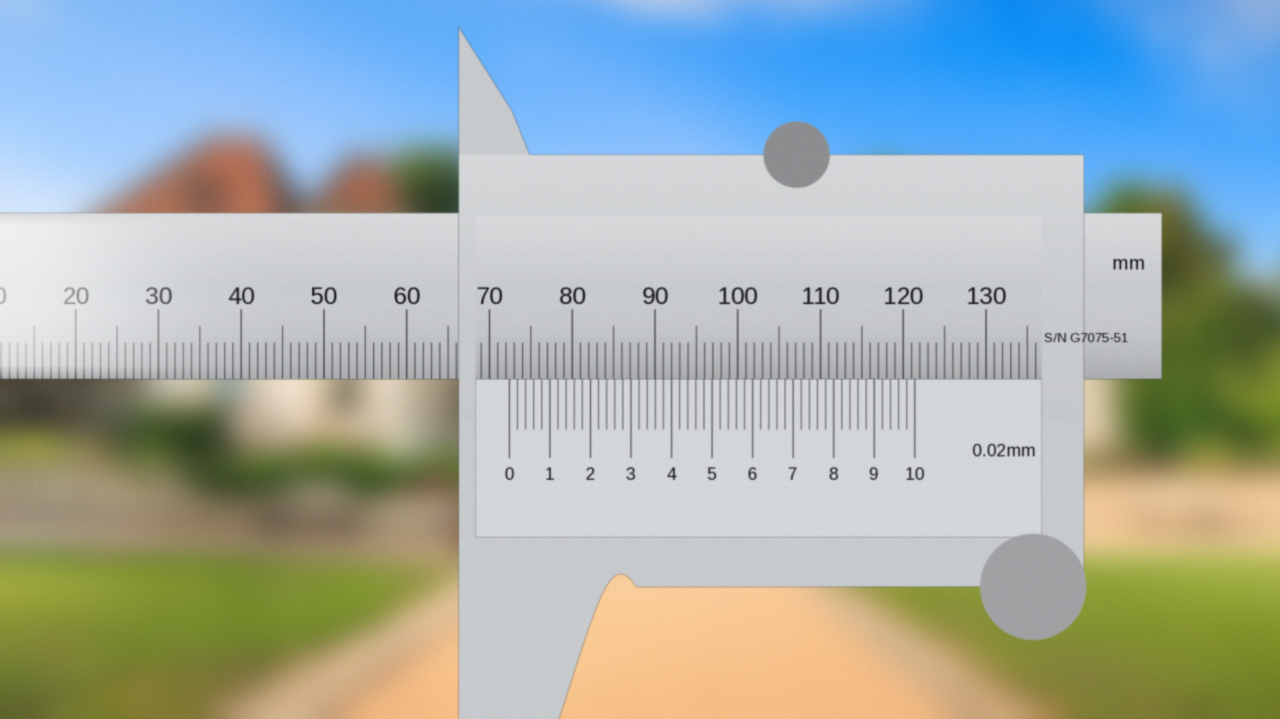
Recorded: 72.4 mm
